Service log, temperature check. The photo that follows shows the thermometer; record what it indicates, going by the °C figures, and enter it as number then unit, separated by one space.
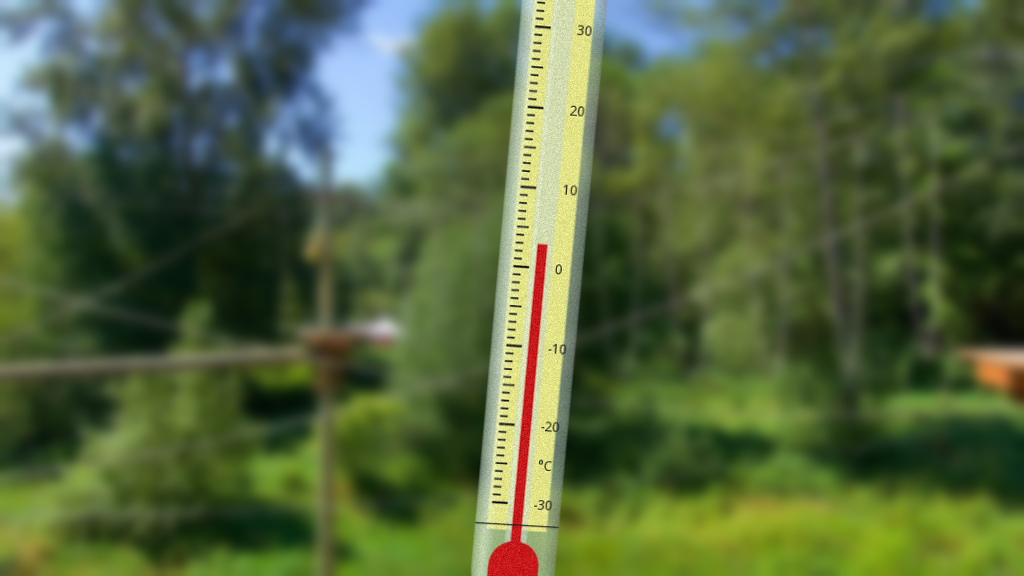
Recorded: 3 °C
